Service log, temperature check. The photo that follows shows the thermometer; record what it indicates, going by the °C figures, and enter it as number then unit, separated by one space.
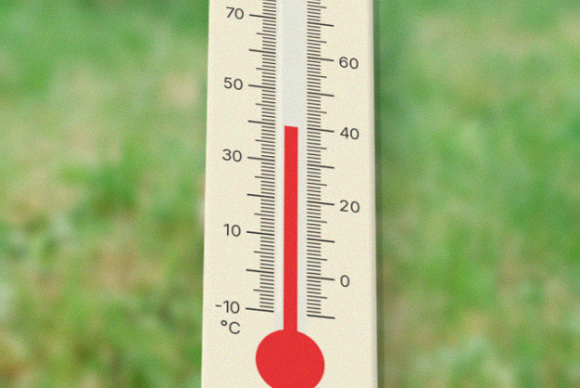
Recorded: 40 °C
